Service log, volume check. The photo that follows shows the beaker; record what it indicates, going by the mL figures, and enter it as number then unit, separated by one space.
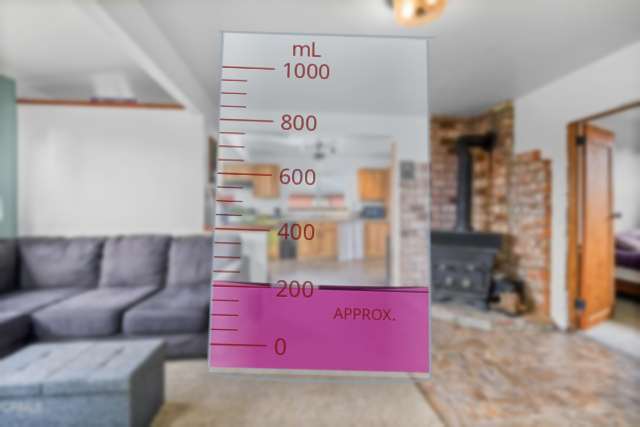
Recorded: 200 mL
